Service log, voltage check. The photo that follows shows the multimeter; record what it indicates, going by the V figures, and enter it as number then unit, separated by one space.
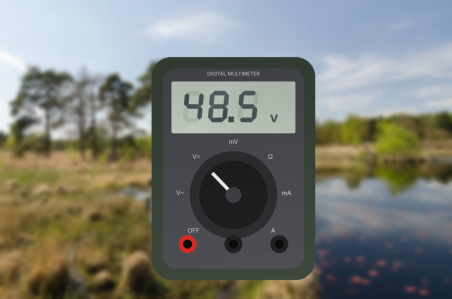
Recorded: 48.5 V
